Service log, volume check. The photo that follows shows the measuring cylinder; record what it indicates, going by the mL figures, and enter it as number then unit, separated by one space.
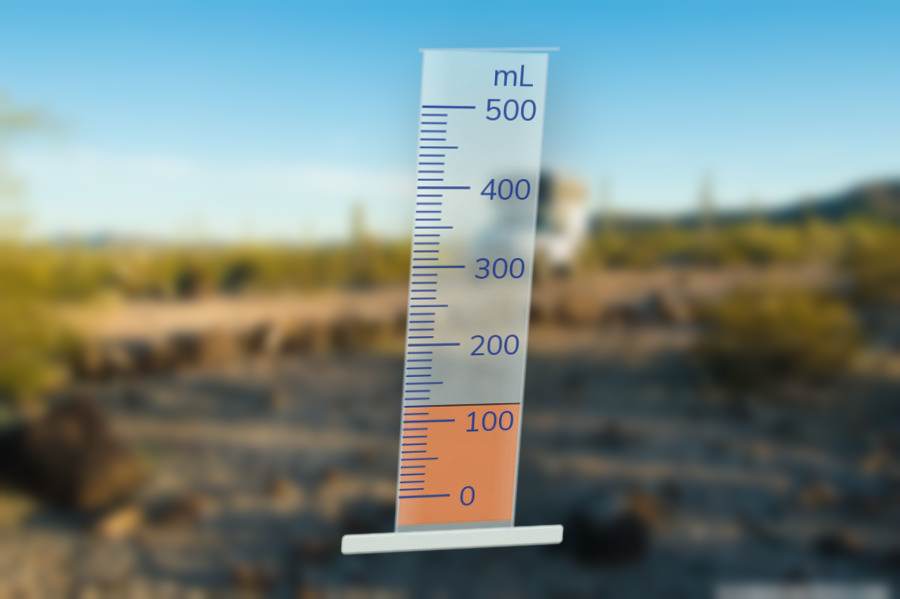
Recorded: 120 mL
